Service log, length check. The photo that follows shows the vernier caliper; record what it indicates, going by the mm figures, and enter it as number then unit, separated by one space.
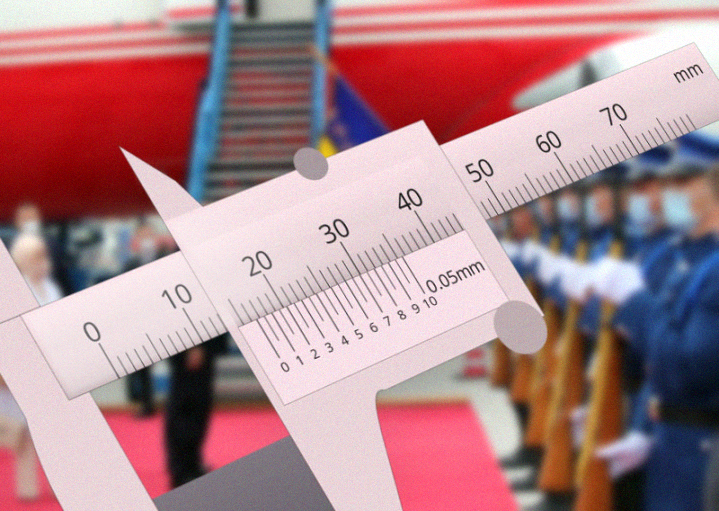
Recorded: 16.6 mm
